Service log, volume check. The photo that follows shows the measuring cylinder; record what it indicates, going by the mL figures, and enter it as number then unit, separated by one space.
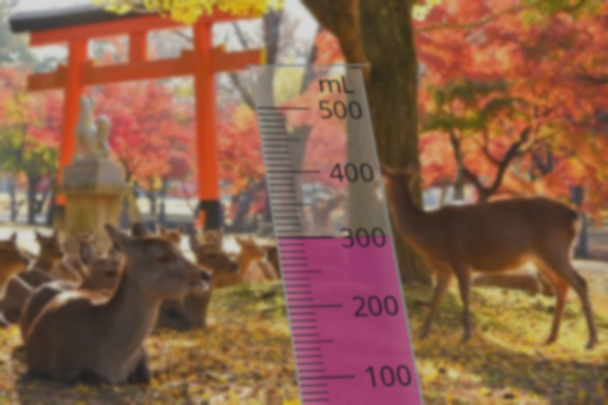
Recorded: 300 mL
